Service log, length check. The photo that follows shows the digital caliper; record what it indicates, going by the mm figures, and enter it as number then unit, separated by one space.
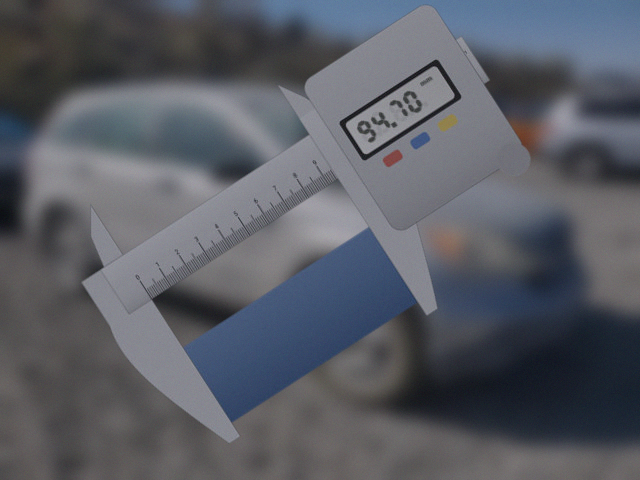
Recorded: 94.70 mm
